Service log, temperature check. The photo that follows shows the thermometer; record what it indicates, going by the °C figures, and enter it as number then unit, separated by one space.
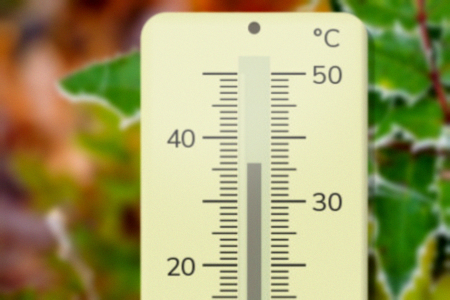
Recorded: 36 °C
